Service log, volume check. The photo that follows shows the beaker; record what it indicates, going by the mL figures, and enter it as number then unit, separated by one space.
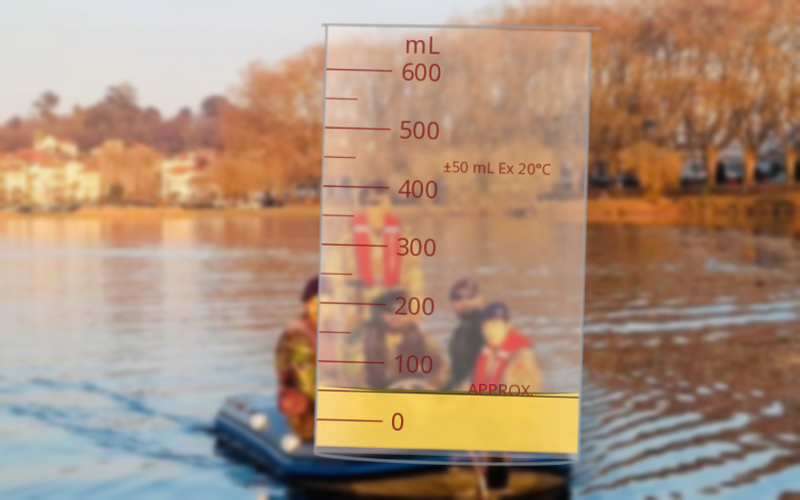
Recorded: 50 mL
